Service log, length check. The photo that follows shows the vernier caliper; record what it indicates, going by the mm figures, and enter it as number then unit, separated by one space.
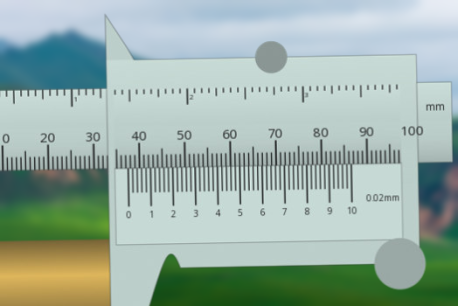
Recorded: 37.5 mm
